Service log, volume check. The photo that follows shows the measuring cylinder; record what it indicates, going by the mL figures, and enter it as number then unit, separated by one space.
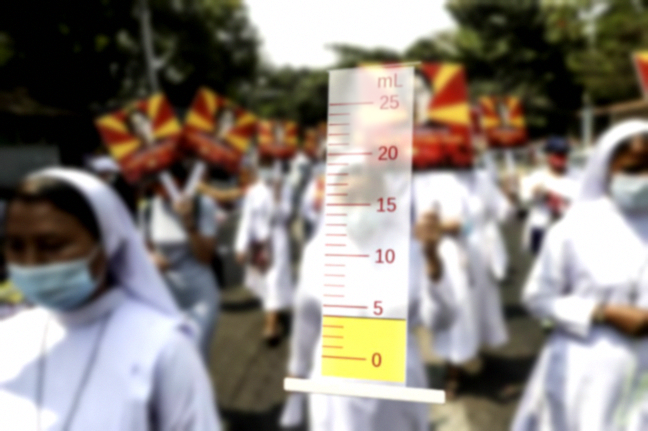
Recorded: 4 mL
